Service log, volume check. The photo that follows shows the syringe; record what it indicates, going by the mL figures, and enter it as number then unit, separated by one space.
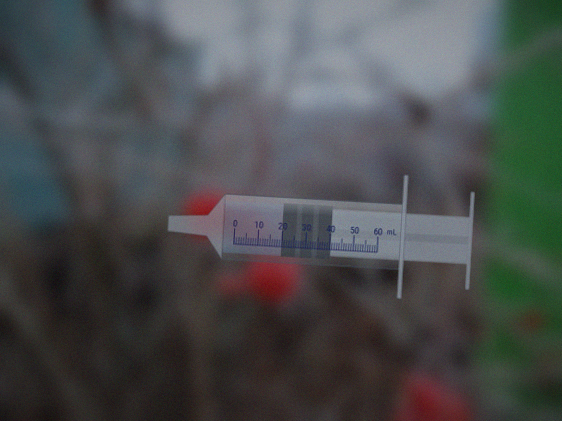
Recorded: 20 mL
